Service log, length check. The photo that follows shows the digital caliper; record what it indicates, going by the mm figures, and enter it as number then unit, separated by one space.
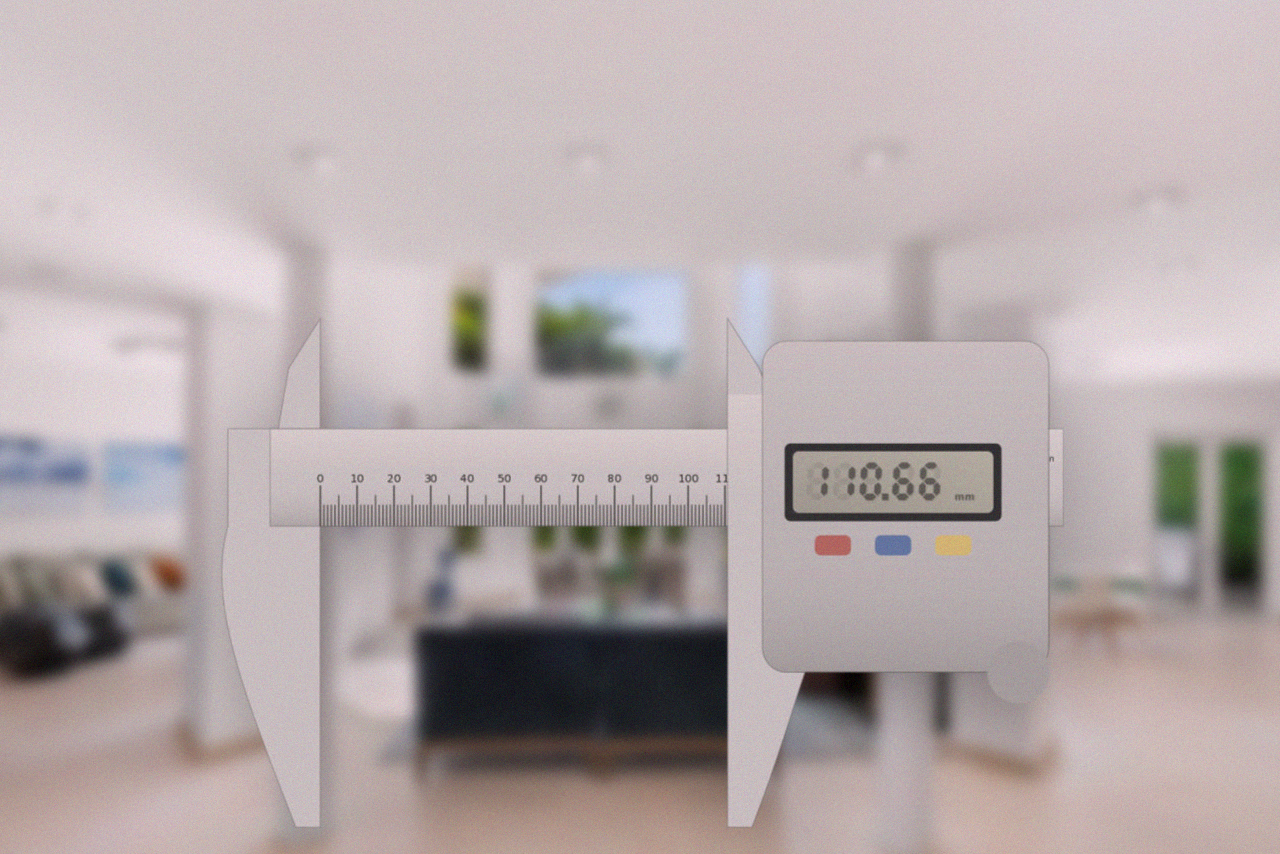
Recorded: 110.66 mm
